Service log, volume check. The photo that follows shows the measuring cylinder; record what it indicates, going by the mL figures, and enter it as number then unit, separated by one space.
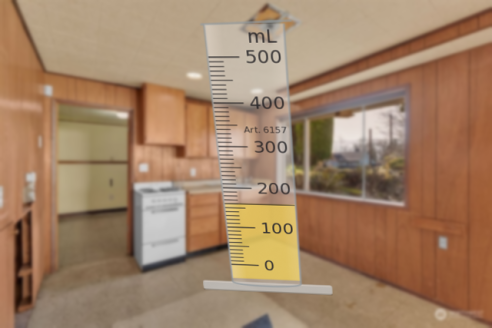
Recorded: 160 mL
